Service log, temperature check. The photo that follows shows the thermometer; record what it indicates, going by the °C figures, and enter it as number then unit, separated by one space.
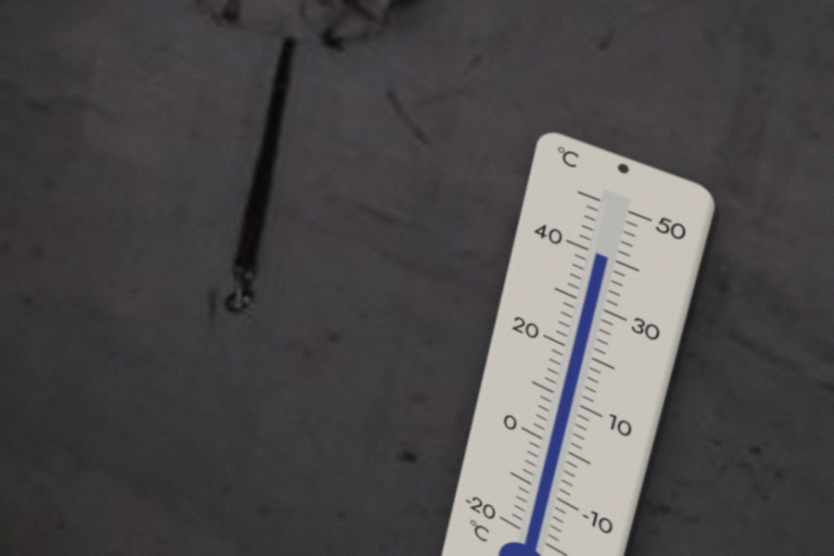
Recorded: 40 °C
